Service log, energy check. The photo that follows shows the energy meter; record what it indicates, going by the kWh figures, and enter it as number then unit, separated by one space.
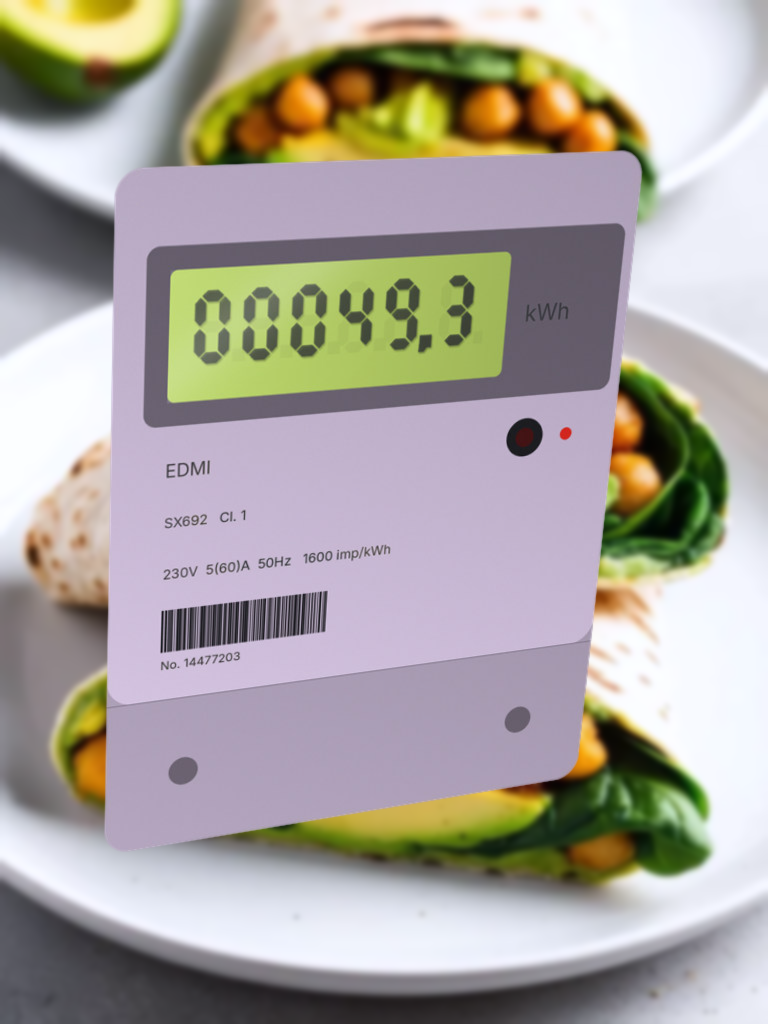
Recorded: 49.3 kWh
